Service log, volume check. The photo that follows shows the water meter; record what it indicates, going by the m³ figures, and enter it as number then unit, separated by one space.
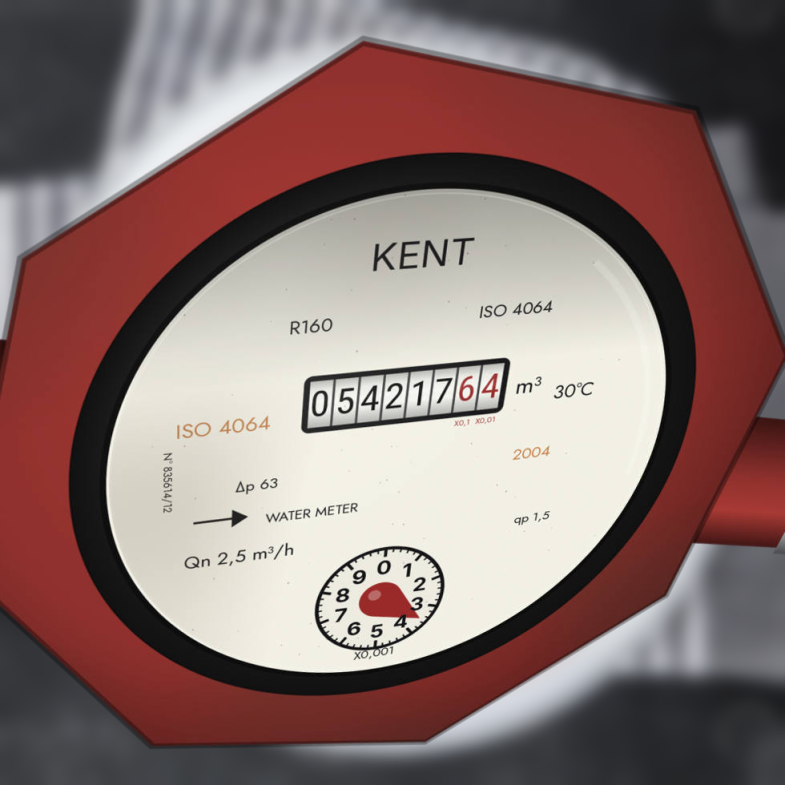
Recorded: 54217.643 m³
